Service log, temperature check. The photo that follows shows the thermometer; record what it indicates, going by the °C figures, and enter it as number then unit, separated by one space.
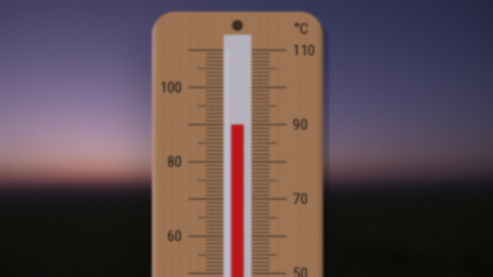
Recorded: 90 °C
